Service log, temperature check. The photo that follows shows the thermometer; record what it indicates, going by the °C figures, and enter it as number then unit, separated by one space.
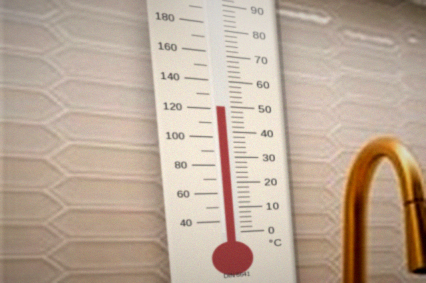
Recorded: 50 °C
